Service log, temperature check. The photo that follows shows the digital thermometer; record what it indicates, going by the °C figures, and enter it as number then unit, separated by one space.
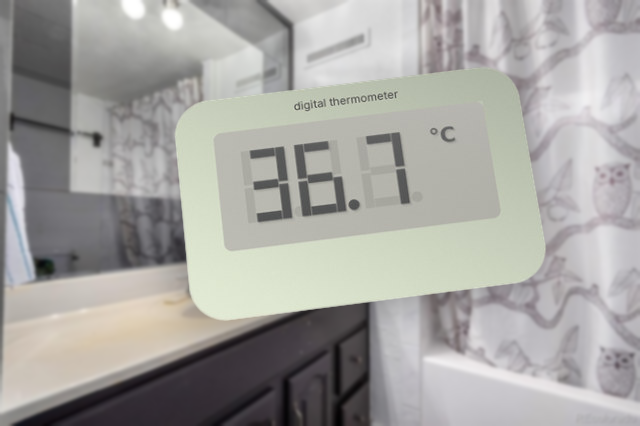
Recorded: 36.7 °C
